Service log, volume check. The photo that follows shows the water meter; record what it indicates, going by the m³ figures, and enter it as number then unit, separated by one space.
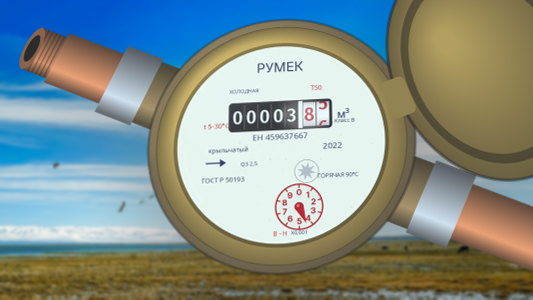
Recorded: 3.854 m³
